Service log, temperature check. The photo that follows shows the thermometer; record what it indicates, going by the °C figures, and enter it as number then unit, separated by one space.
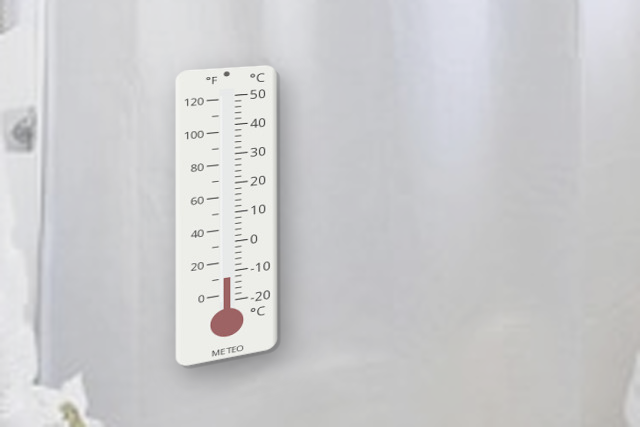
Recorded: -12 °C
